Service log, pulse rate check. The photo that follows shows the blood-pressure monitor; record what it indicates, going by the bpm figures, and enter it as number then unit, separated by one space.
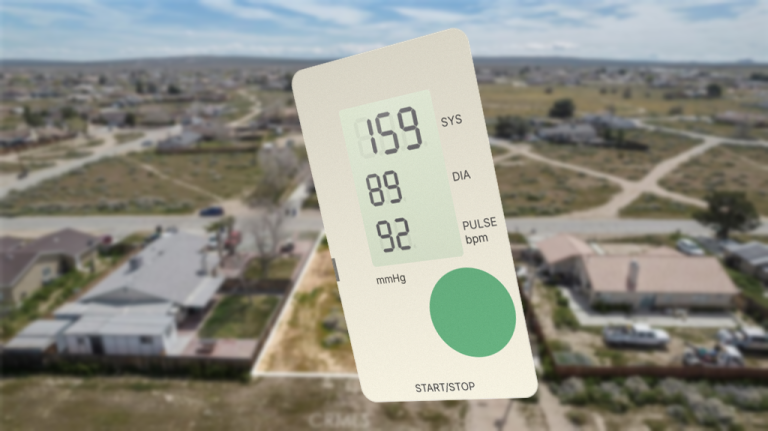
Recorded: 92 bpm
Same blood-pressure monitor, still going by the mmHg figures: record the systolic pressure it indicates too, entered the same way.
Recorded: 159 mmHg
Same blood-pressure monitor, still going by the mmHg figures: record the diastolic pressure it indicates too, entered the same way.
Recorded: 89 mmHg
